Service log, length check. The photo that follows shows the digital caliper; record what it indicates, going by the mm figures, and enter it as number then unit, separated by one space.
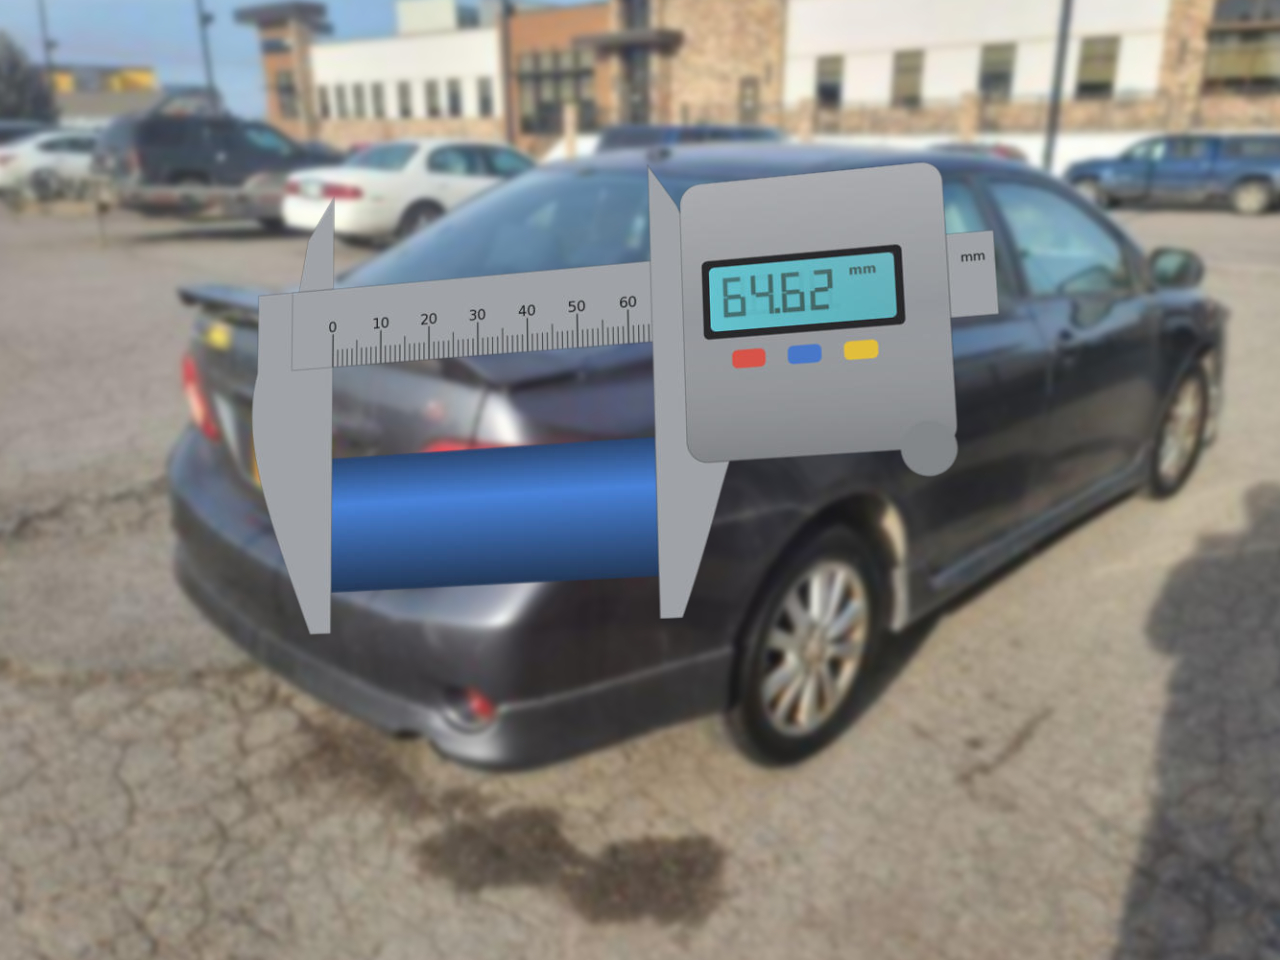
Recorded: 64.62 mm
